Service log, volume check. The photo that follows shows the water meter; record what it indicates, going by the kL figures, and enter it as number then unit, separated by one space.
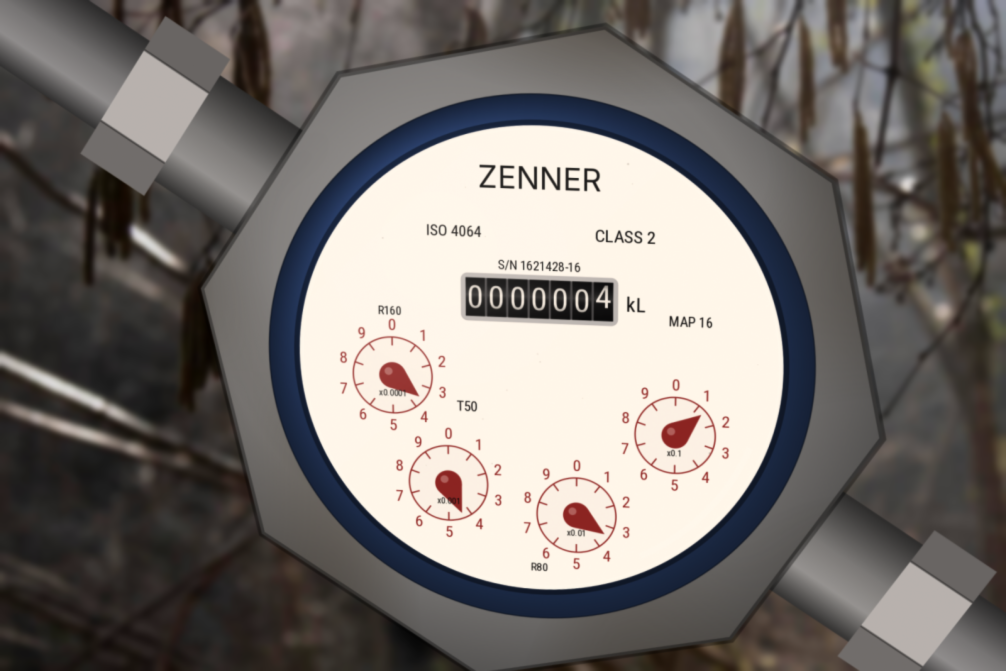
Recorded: 4.1343 kL
